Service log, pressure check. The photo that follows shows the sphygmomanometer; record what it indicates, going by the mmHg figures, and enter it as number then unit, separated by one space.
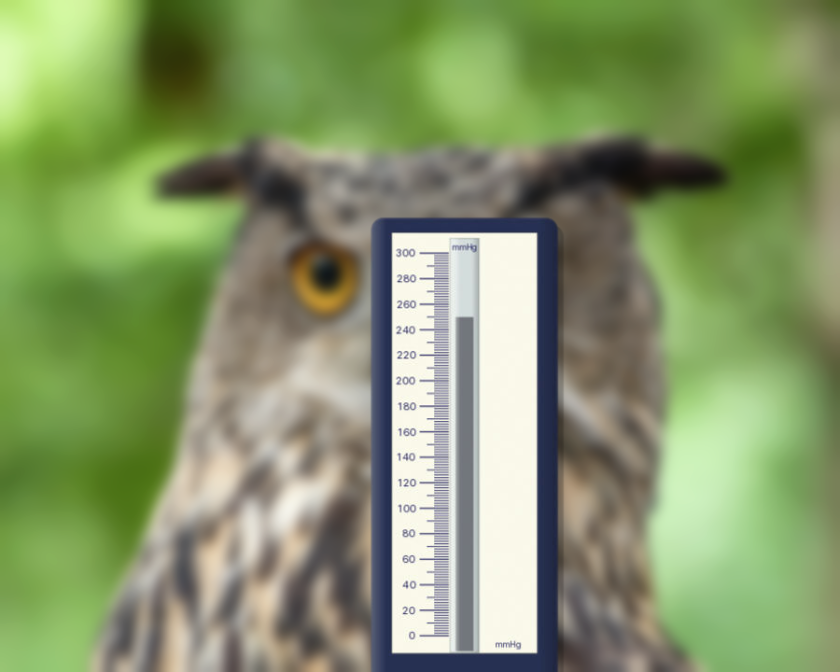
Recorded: 250 mmHg
